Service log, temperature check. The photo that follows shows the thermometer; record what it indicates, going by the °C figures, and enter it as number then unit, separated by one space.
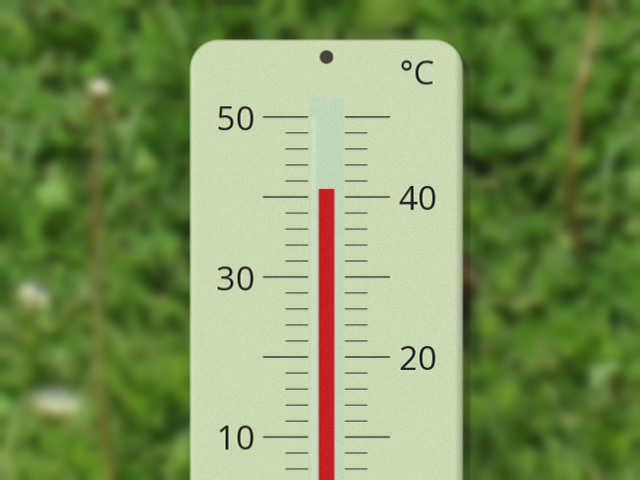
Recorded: 41 °C
